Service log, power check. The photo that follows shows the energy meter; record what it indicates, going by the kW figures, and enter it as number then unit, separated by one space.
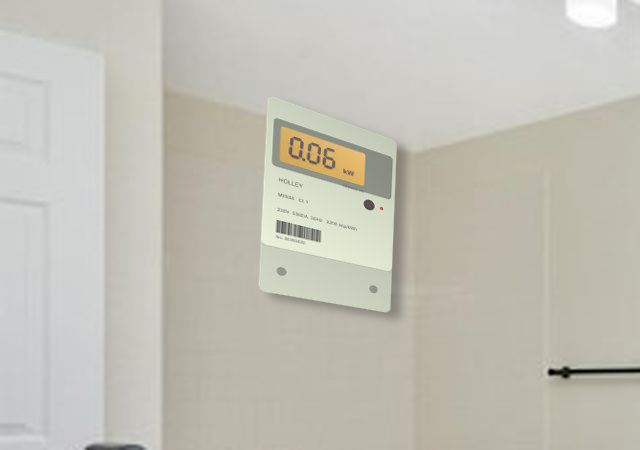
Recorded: 0.06 kW
